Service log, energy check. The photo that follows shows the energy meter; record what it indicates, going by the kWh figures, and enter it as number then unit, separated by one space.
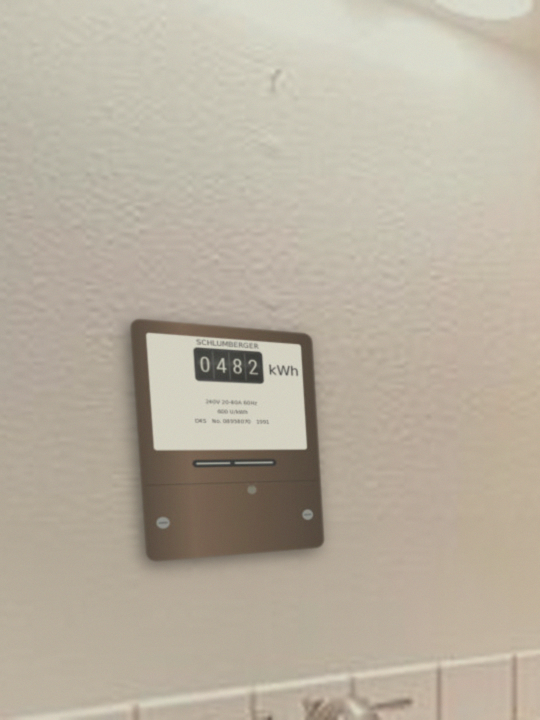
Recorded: 482 kWh
